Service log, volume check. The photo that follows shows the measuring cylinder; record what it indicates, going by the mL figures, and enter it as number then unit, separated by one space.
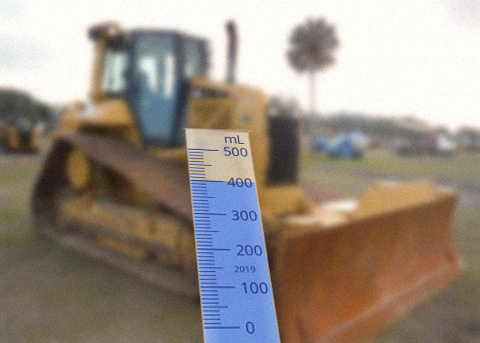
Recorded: 400 mL
